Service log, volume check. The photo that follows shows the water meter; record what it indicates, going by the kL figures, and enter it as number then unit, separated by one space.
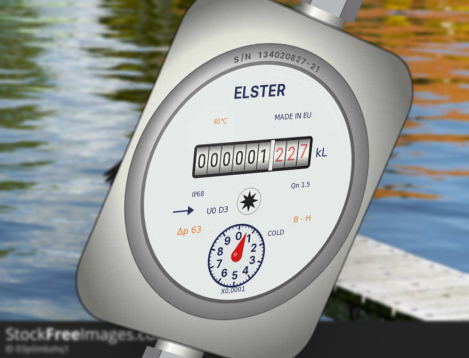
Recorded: 1.2270 kL
